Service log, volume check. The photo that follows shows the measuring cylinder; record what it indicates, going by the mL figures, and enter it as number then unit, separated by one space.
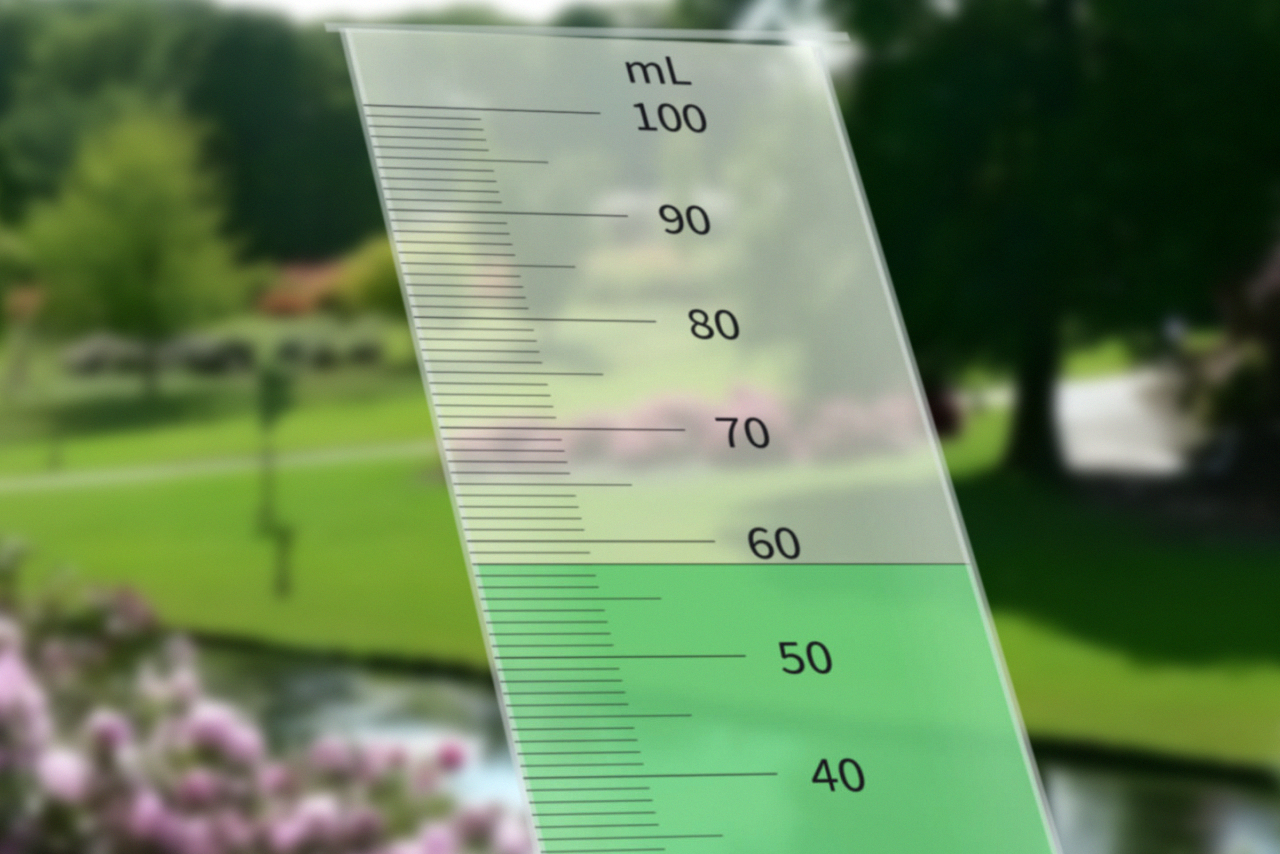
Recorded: 58 mL
